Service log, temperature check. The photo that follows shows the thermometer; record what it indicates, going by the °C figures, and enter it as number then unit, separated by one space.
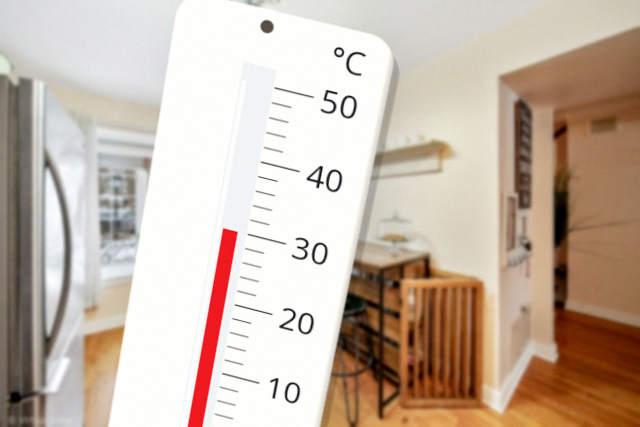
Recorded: 30 °C
